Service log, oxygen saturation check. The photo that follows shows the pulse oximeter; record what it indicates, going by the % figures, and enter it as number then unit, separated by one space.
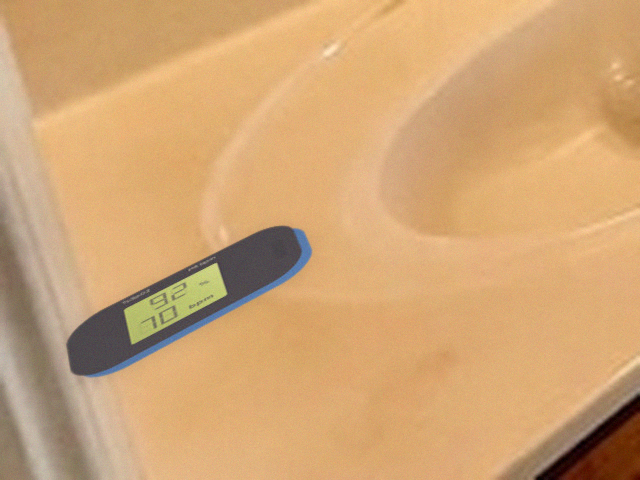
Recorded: 92 %
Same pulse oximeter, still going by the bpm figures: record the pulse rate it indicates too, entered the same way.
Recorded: 70 bpm
